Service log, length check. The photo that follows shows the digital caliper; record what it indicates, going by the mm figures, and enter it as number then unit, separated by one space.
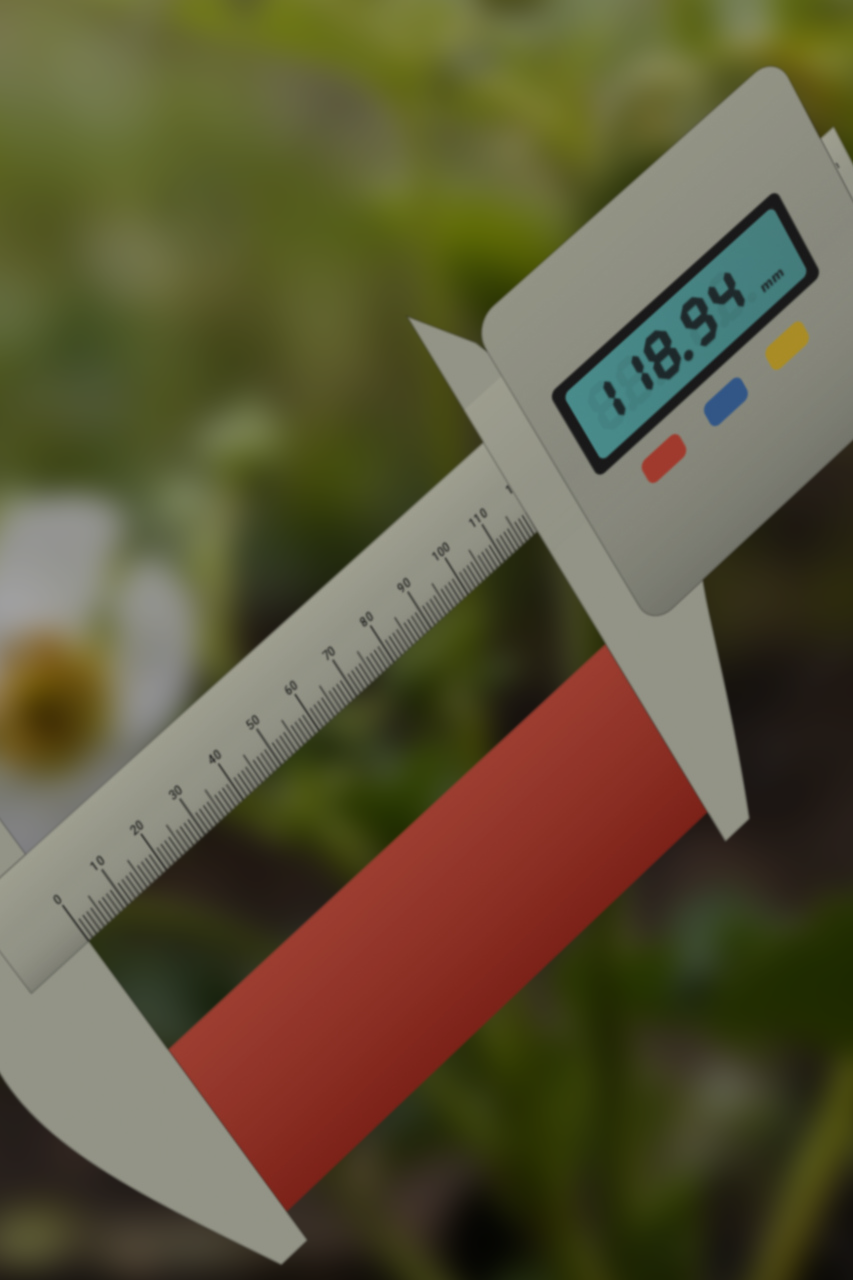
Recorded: 118.94 mm
